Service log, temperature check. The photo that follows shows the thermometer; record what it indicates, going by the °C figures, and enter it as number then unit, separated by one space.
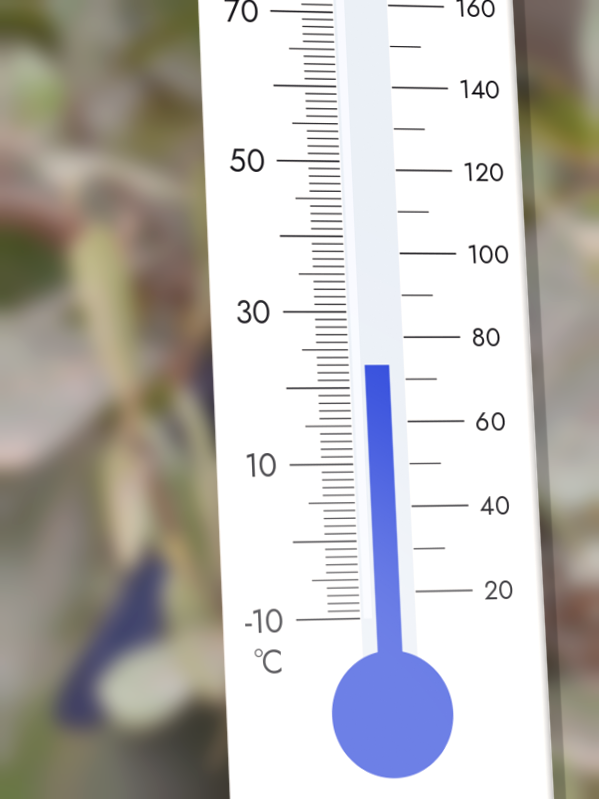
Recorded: 23 °C
